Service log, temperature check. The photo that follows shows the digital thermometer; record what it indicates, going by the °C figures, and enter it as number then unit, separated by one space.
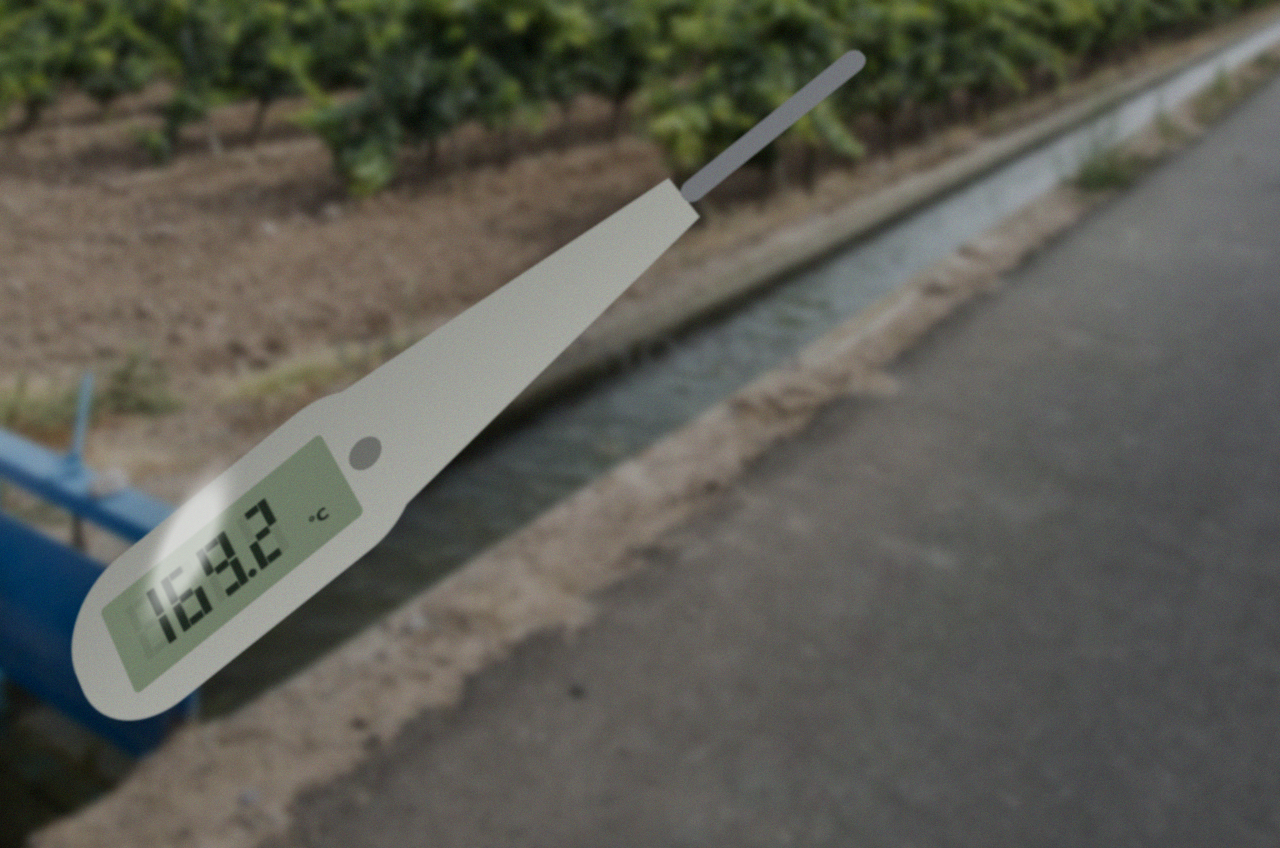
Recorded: 169.2 °C
